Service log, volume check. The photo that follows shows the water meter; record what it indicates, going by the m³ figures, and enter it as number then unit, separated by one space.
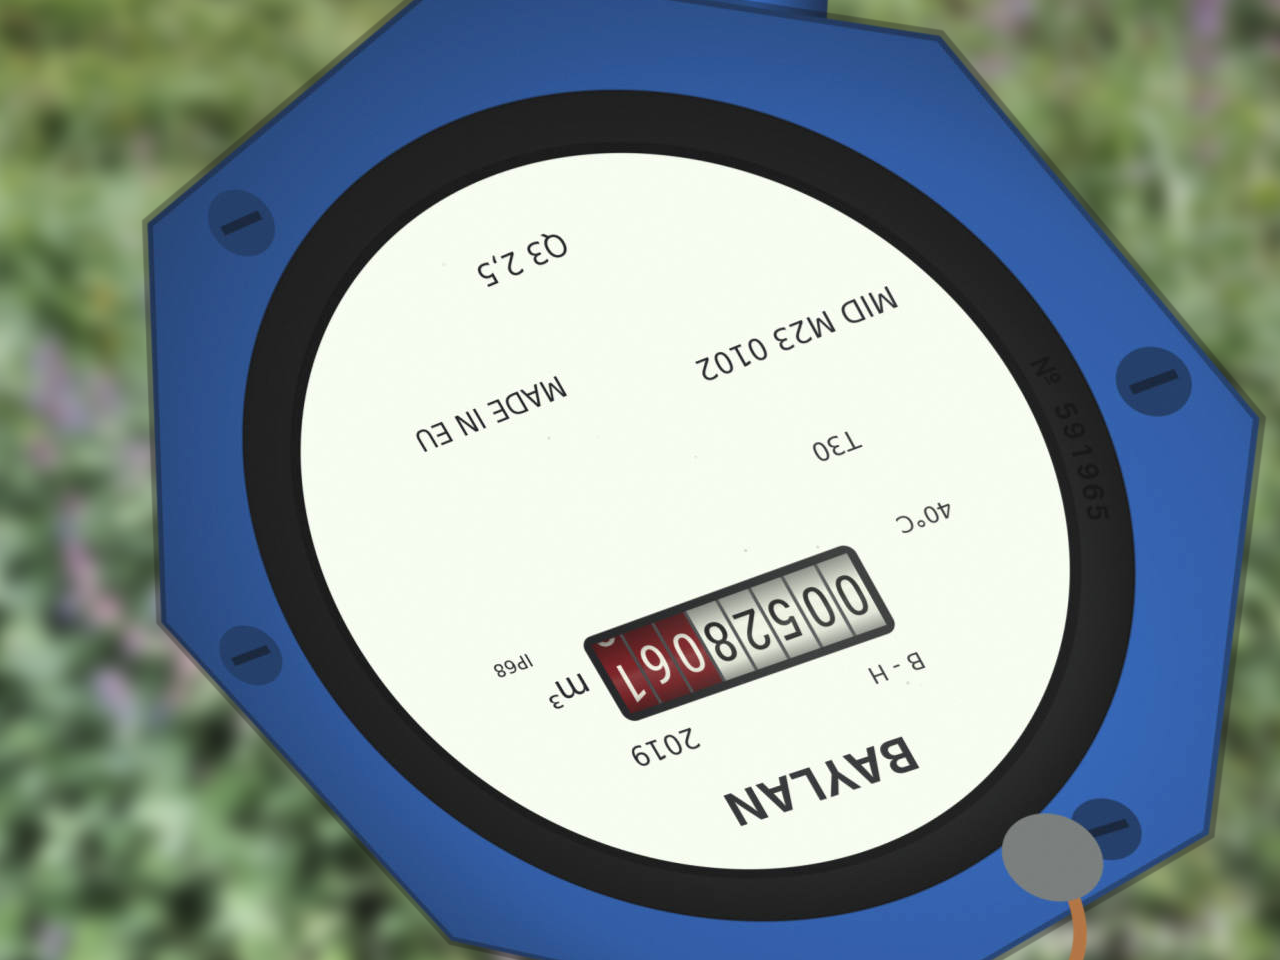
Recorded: 528.061 m³
